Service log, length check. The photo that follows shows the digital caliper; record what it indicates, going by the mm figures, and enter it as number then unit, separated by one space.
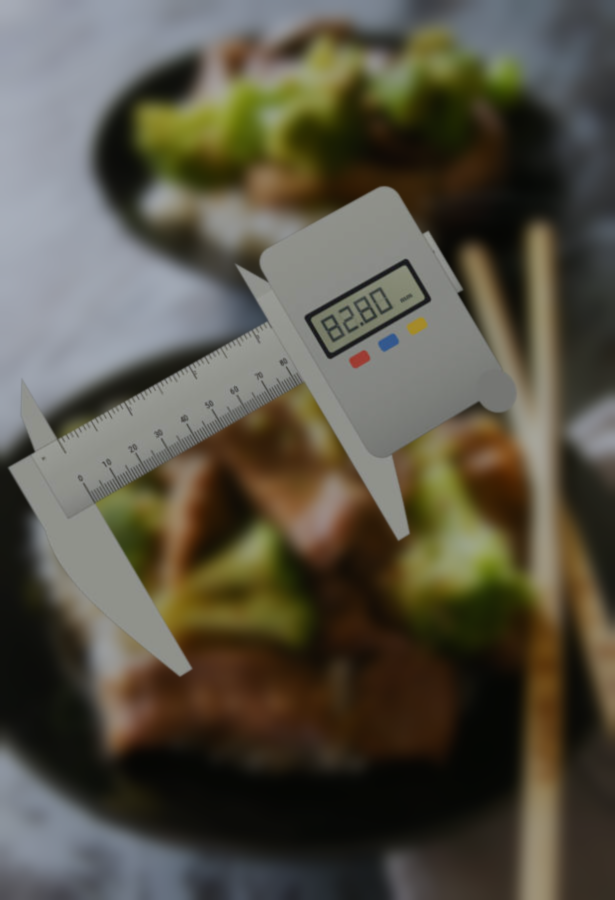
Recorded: 82.80 mm
